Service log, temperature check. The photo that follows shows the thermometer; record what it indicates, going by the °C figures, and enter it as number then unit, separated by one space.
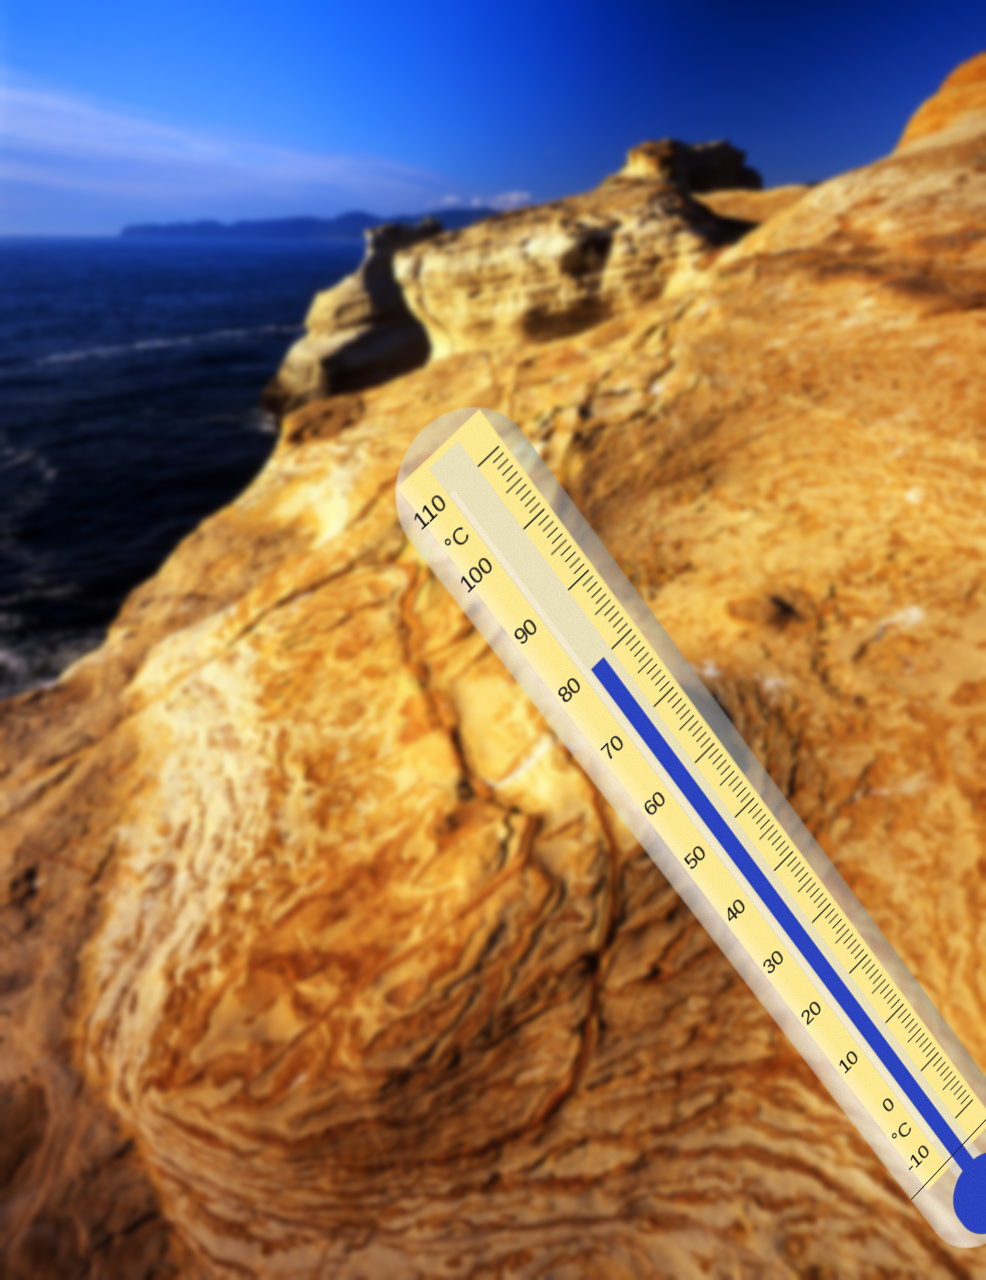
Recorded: 80 °C
